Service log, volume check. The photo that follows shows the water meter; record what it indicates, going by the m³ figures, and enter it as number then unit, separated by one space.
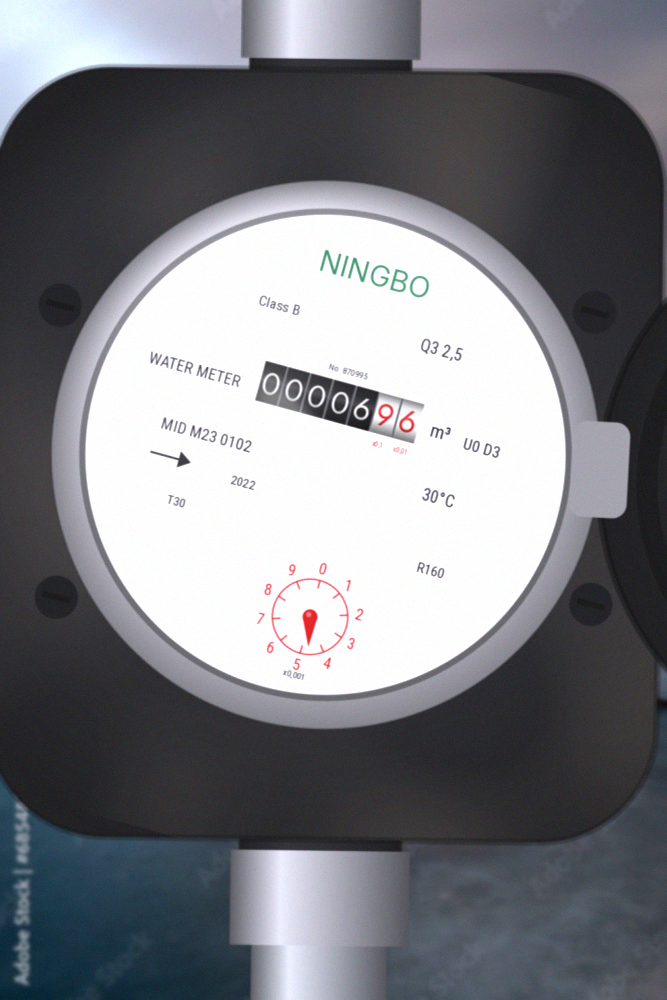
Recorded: 6.964 m³
